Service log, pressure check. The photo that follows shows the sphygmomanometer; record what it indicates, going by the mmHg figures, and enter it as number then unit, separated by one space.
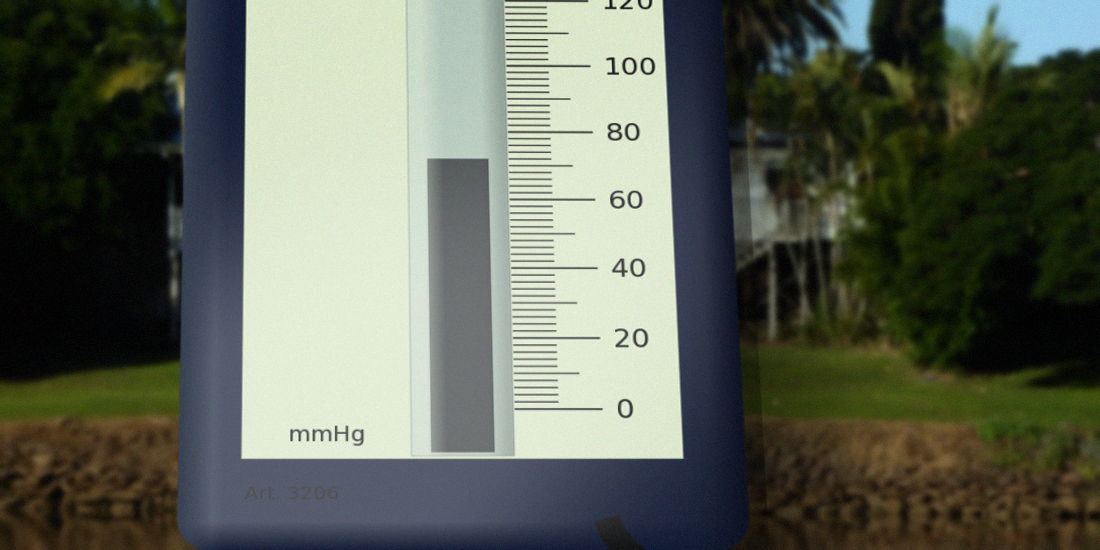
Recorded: 72 mmHg
